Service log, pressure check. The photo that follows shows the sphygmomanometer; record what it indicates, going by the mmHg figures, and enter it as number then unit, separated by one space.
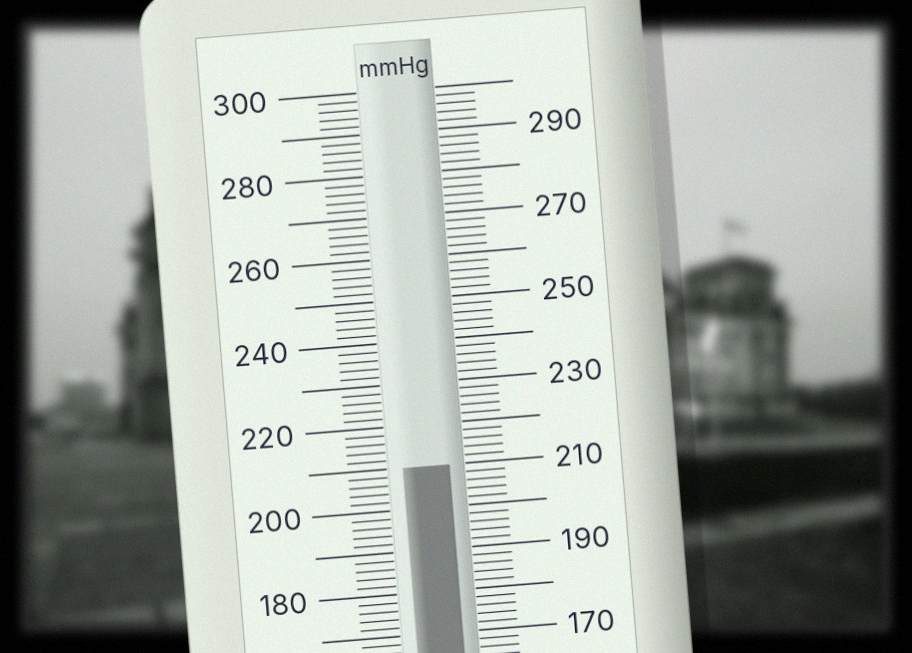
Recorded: 210 mmHg
